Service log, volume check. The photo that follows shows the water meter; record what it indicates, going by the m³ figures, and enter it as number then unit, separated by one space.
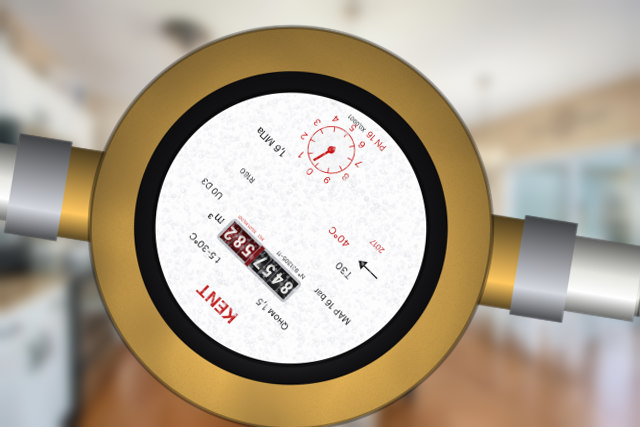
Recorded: 8457.5820 m³
